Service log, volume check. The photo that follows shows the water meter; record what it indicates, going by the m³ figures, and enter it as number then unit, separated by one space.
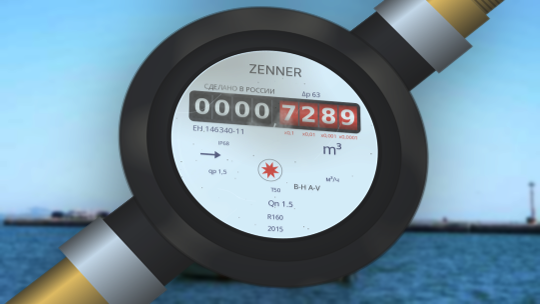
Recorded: 0.7289 m³
